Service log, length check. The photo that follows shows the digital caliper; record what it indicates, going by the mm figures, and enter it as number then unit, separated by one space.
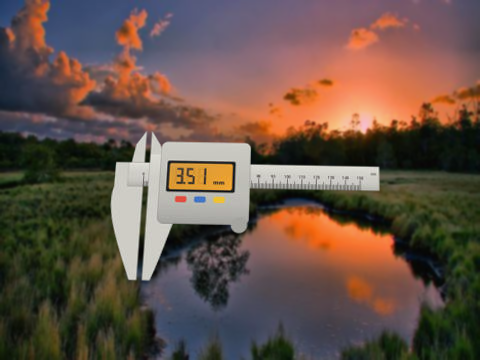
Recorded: 3.51 mm
